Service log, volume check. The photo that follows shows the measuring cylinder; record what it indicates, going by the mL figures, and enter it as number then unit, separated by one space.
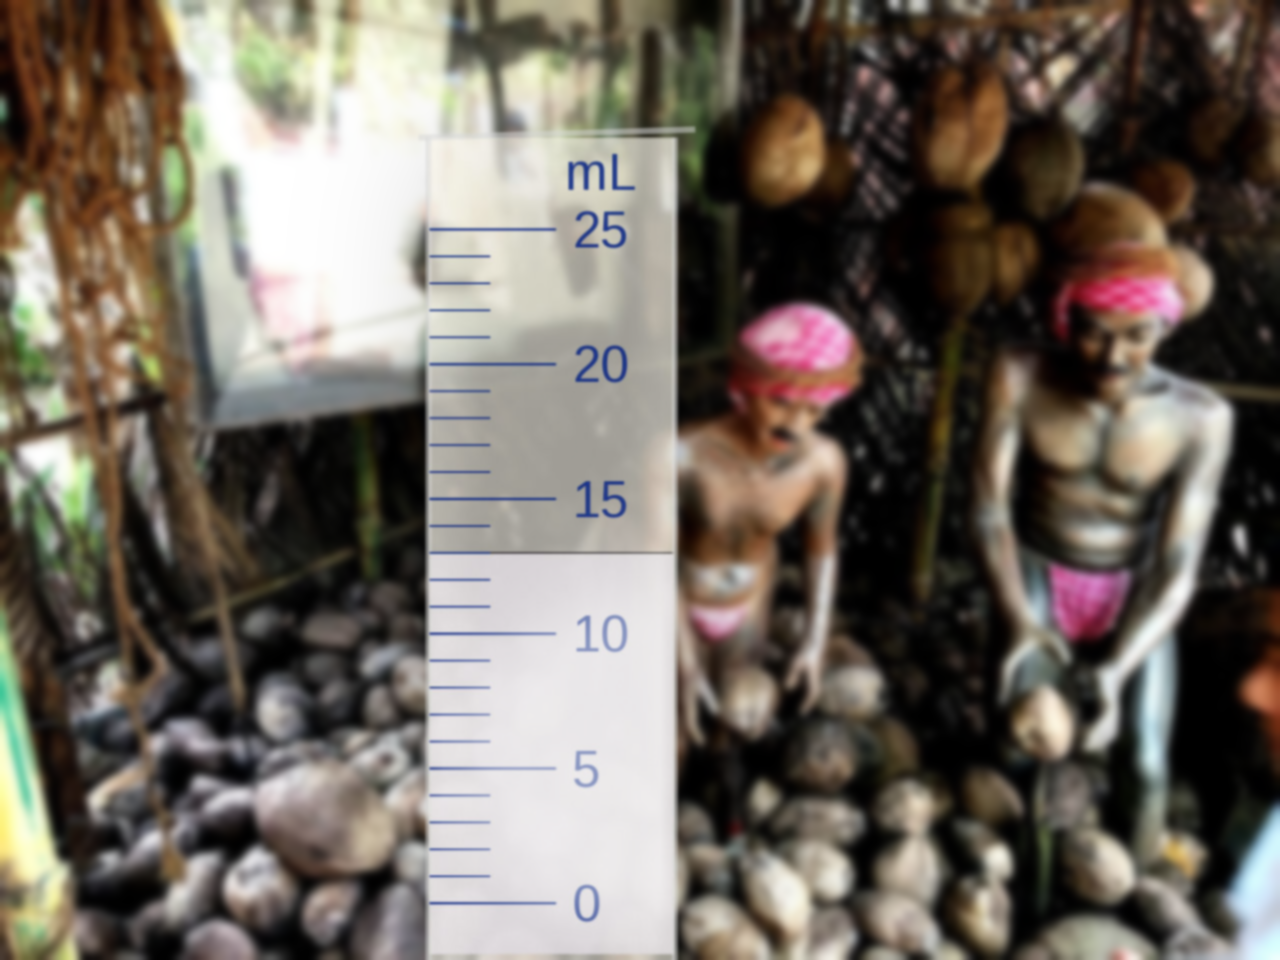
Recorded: 13 mL
